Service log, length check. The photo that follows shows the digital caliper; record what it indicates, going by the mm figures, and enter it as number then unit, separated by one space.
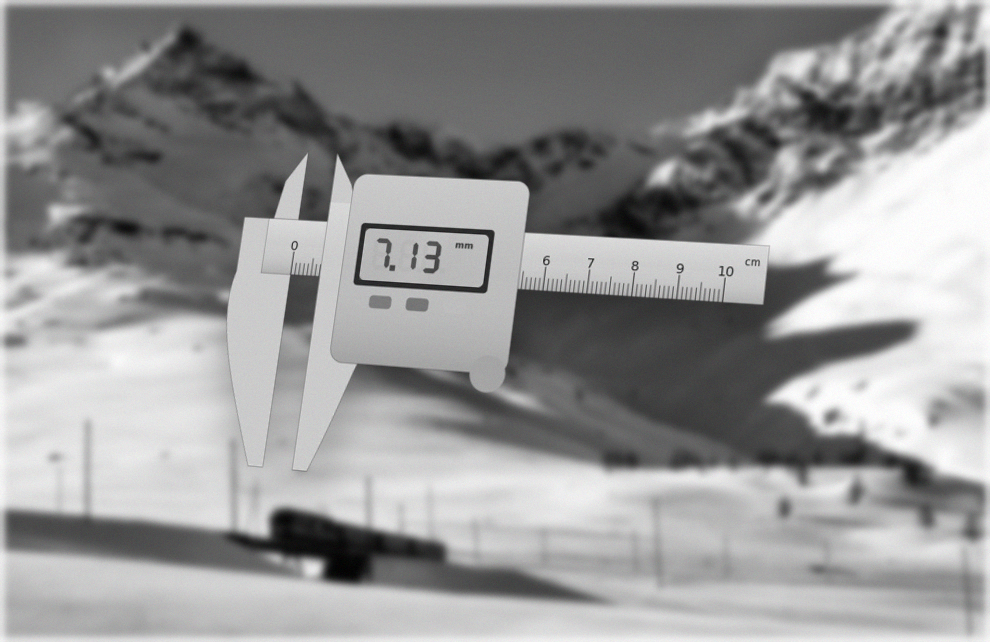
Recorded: 7.13 mm
